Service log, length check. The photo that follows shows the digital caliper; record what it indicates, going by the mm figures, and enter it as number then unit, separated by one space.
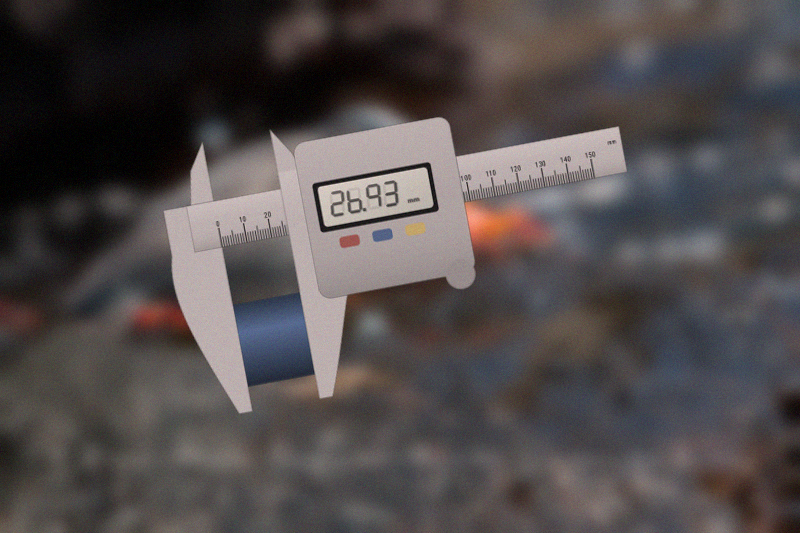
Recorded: 26.93 mm
